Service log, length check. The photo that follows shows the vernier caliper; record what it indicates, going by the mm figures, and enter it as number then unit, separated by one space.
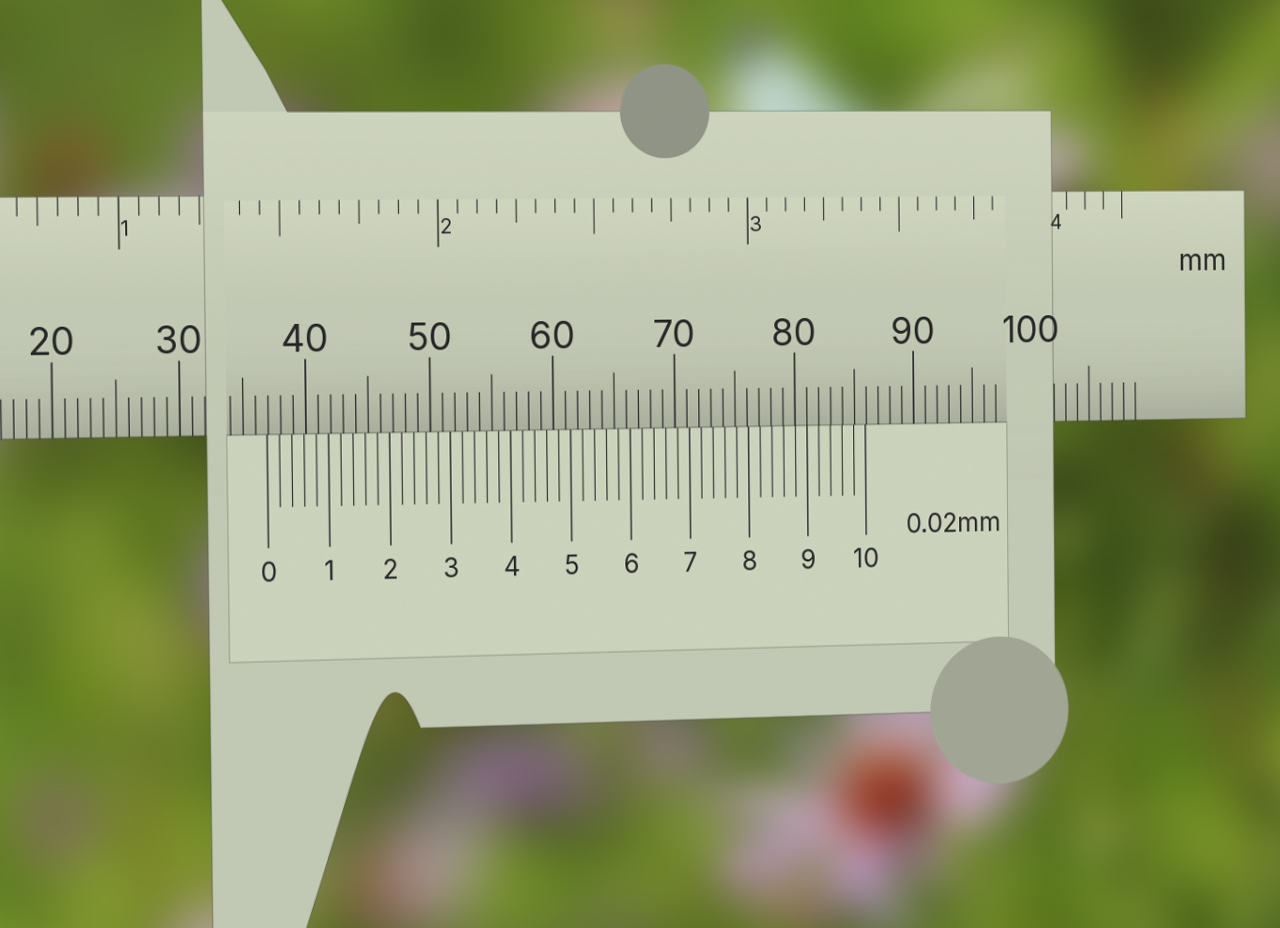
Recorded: 36.9 mm
